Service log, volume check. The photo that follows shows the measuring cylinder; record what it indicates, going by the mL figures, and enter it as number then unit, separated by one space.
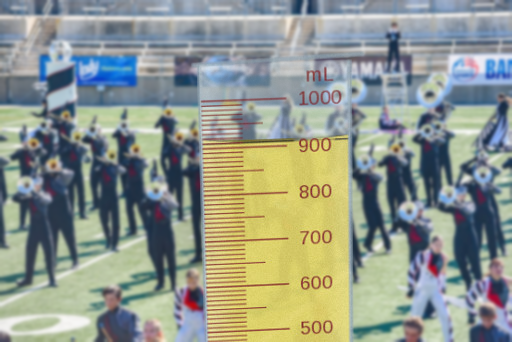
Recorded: 910 mL
